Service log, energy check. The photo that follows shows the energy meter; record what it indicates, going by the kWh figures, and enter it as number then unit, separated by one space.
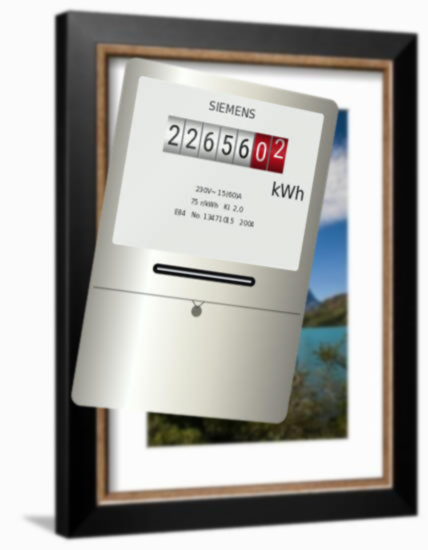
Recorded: 22656.02 kWh
